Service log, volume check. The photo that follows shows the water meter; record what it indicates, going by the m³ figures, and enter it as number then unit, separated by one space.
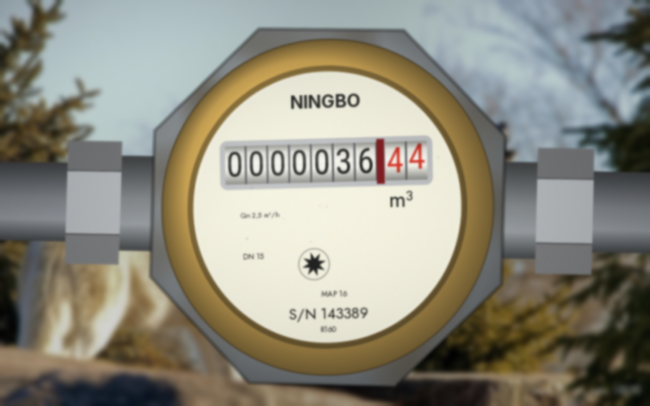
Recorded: 36.44 m³
